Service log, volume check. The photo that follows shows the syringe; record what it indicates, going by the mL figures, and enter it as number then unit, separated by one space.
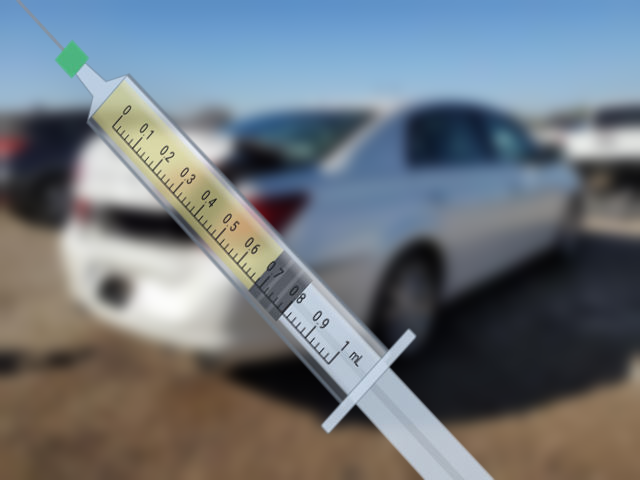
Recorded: 0.68 mL
